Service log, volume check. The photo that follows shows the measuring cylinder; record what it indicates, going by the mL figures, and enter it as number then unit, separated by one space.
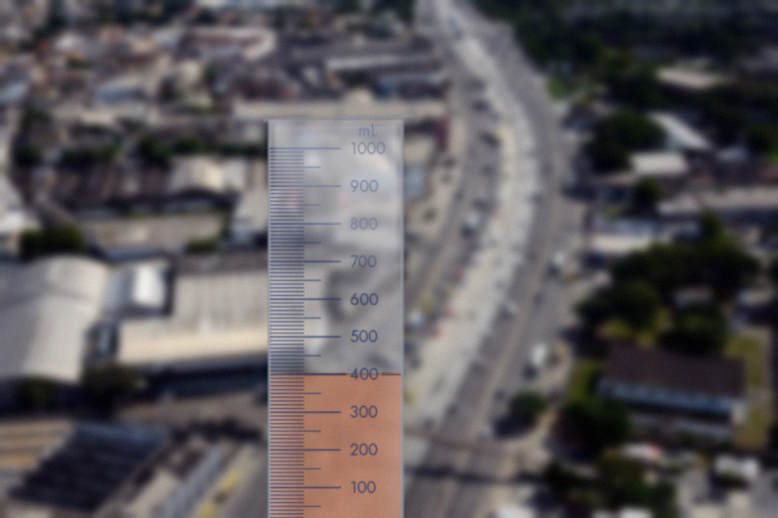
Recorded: 400 mL
